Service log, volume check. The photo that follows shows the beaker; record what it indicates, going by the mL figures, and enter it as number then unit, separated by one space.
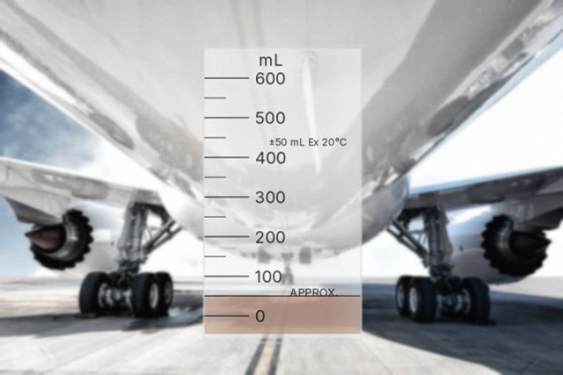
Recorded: 50 mL
